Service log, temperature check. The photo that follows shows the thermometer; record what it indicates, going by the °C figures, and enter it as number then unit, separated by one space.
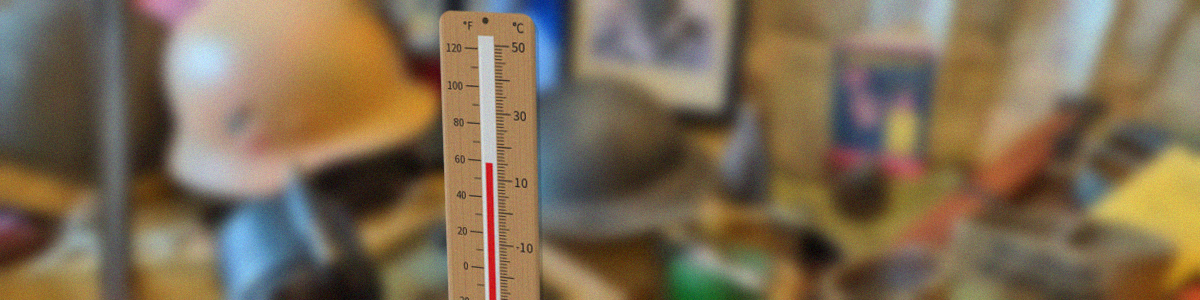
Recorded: 15 °C
